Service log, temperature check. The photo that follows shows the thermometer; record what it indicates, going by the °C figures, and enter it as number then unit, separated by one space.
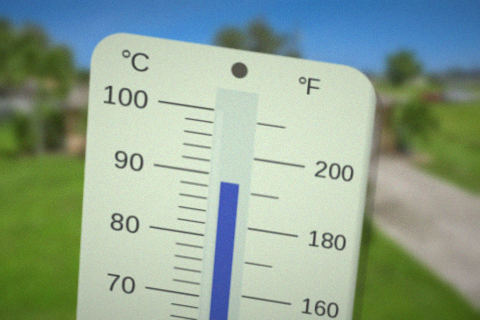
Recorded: 89 °C
